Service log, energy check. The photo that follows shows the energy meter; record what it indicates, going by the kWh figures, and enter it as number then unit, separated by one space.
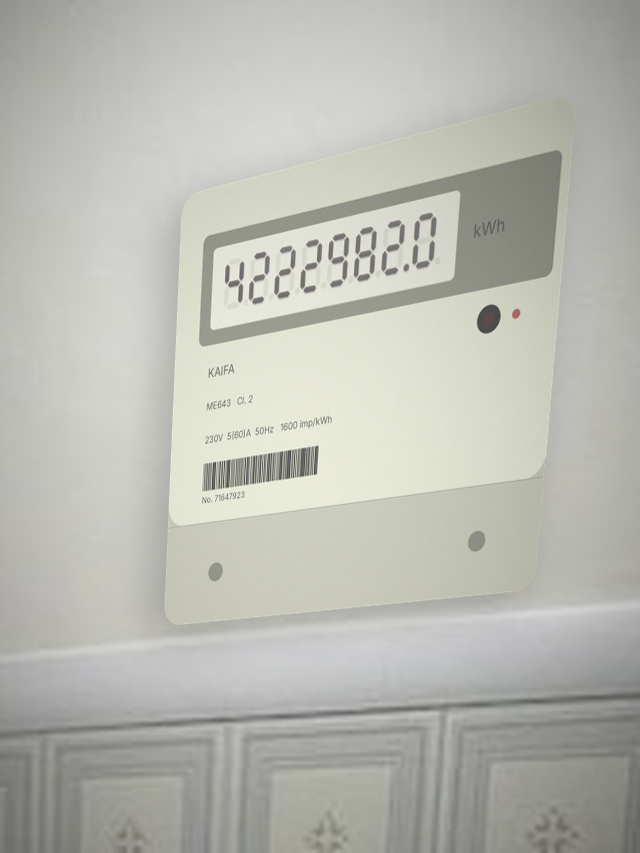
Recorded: 4222982.0 kWh
